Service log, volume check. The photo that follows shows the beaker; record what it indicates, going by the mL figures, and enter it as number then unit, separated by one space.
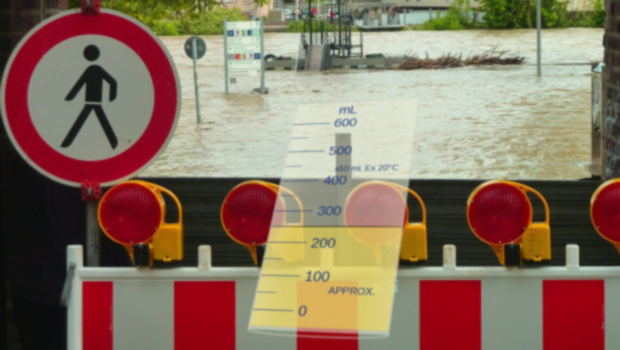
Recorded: 250 mL
